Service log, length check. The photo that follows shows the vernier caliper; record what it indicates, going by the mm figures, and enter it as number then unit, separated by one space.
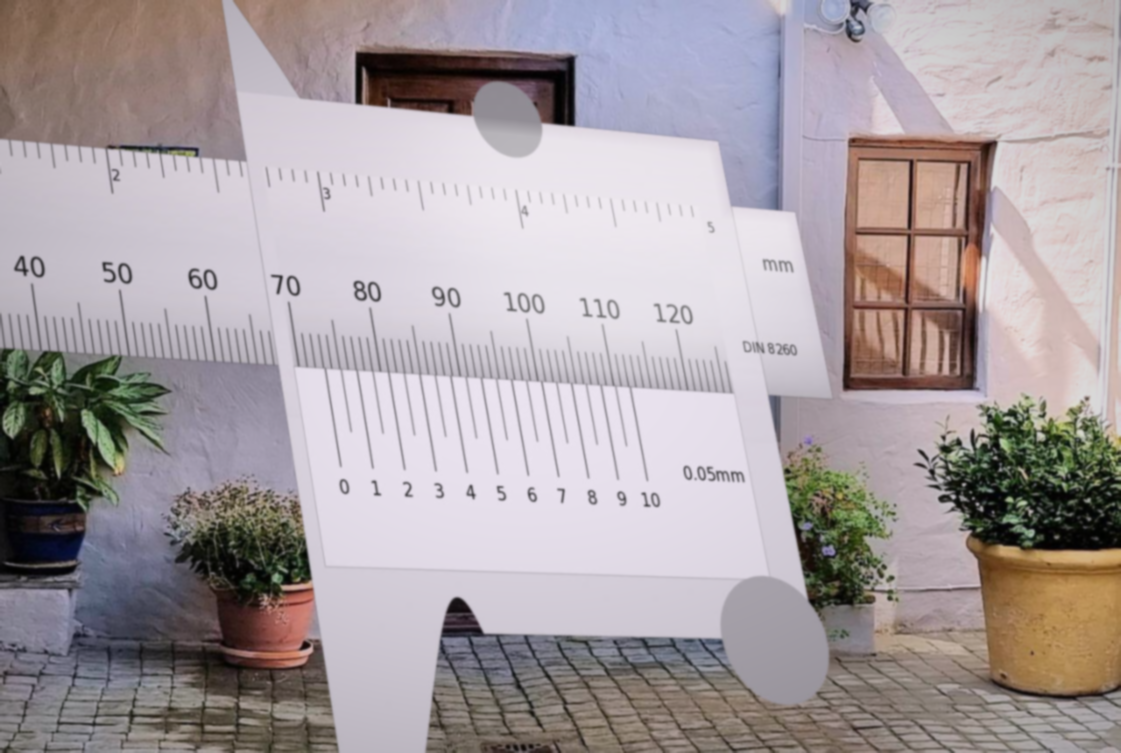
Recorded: 73.2 mm
